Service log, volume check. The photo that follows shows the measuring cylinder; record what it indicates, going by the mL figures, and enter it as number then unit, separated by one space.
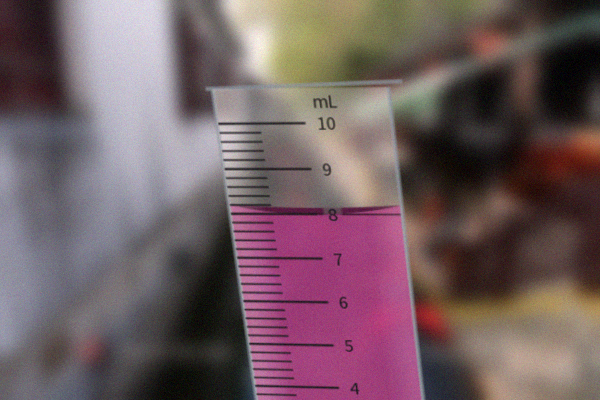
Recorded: 8 mL
